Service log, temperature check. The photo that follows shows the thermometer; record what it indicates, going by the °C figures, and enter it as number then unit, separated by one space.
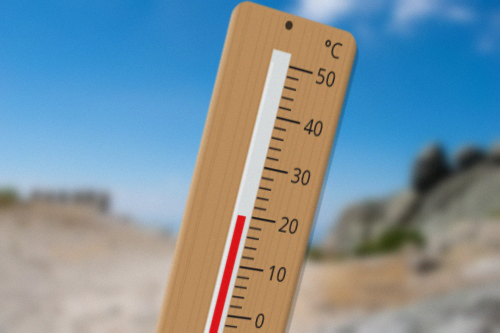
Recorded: 20 °C
